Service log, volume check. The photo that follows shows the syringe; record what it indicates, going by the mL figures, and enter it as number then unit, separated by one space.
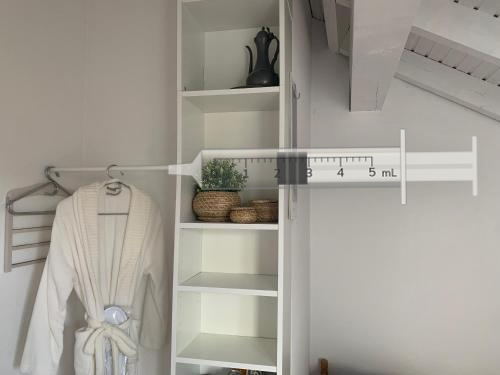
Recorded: 2 mL
